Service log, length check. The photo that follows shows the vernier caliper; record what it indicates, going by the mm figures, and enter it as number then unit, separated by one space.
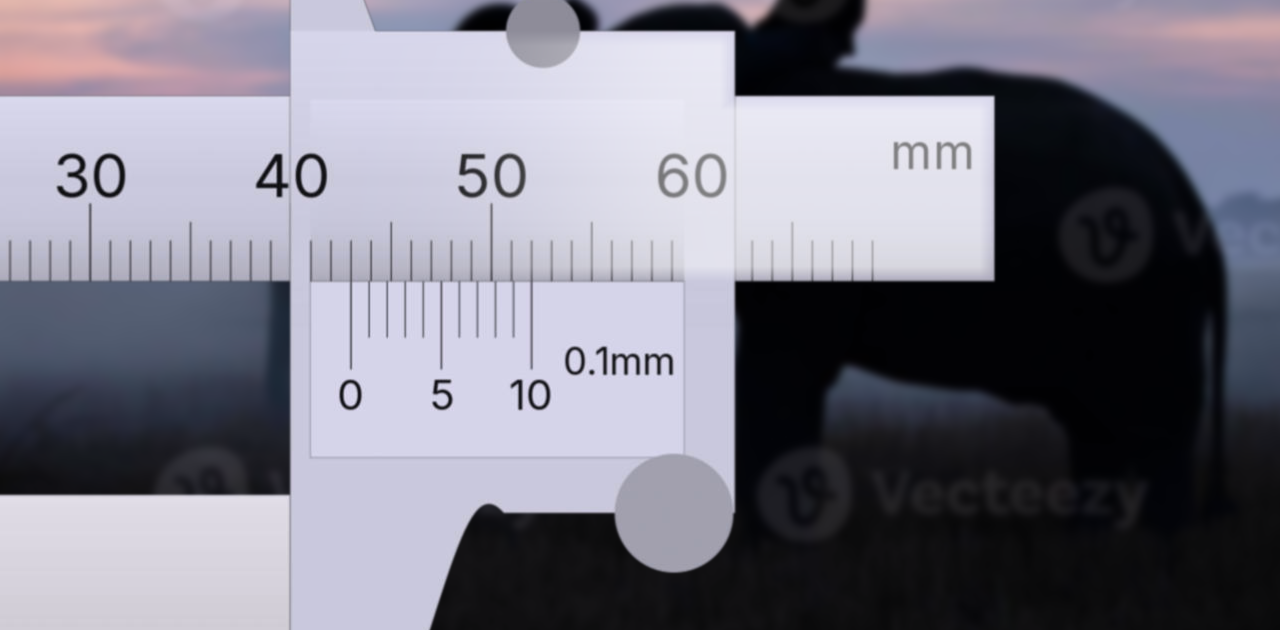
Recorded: 43.0 mm
